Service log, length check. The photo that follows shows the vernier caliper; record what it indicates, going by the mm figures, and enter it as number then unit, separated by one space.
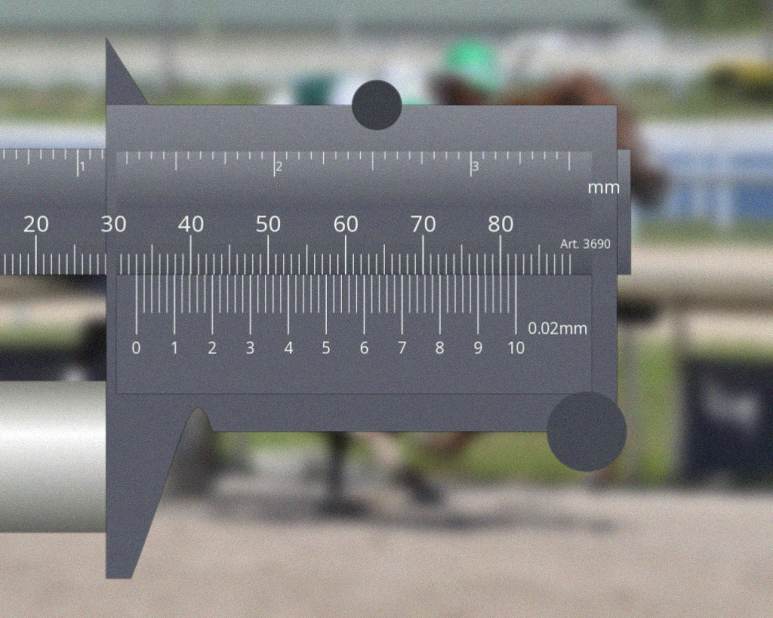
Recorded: 33.0 mm
